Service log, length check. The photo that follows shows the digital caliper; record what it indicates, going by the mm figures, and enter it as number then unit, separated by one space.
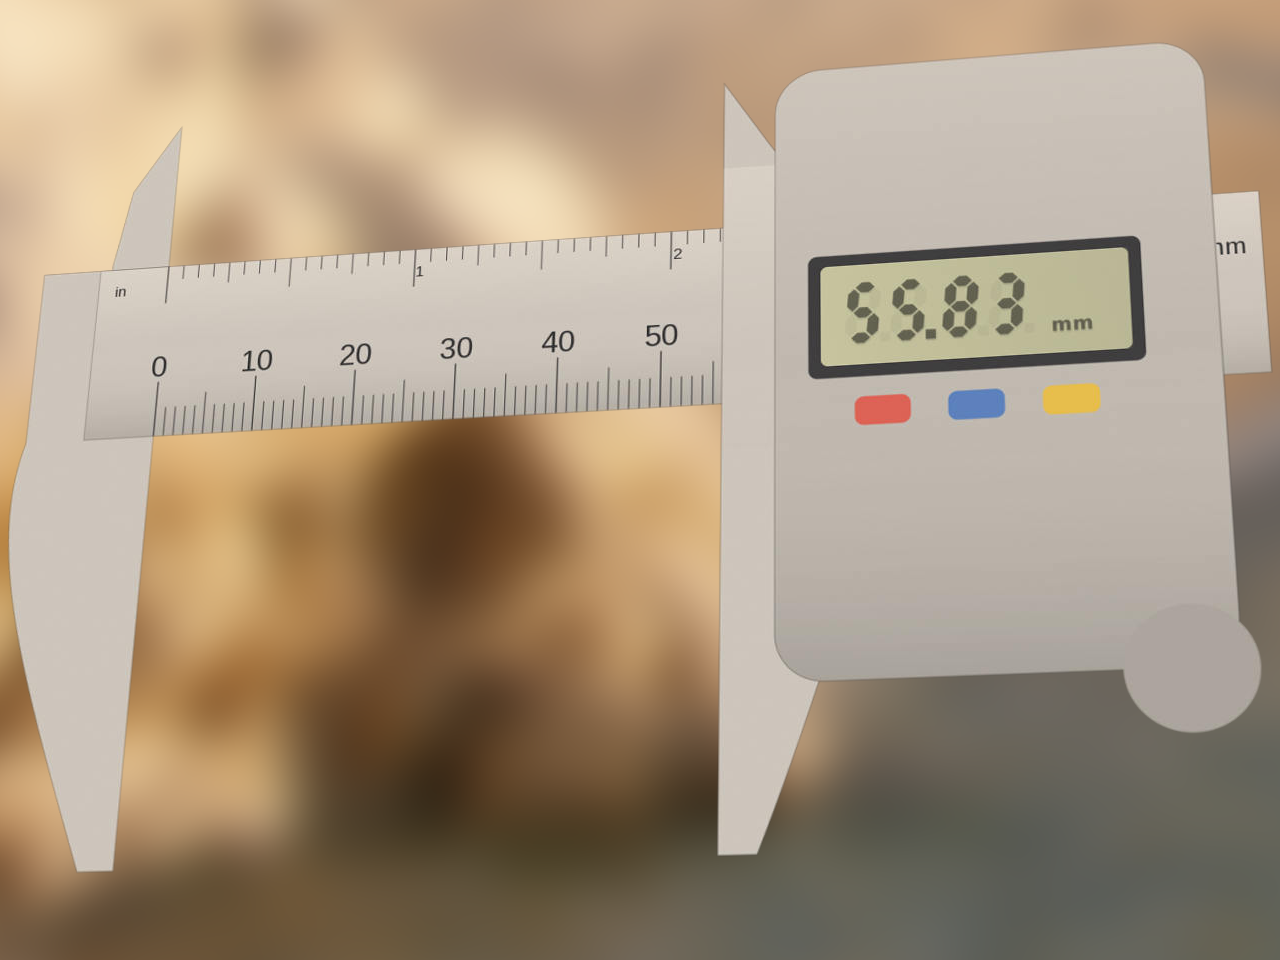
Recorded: 55.83 mm
